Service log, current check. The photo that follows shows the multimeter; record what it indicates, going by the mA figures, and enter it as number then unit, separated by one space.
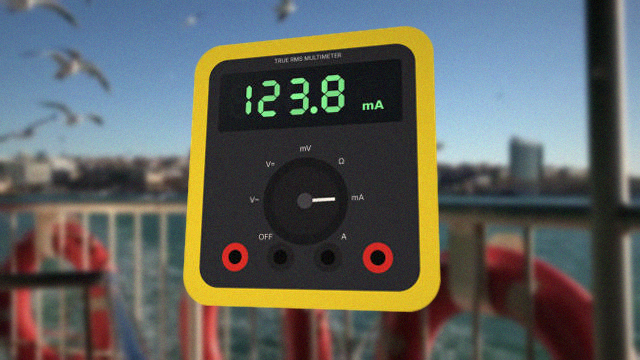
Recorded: 123.8 mA
